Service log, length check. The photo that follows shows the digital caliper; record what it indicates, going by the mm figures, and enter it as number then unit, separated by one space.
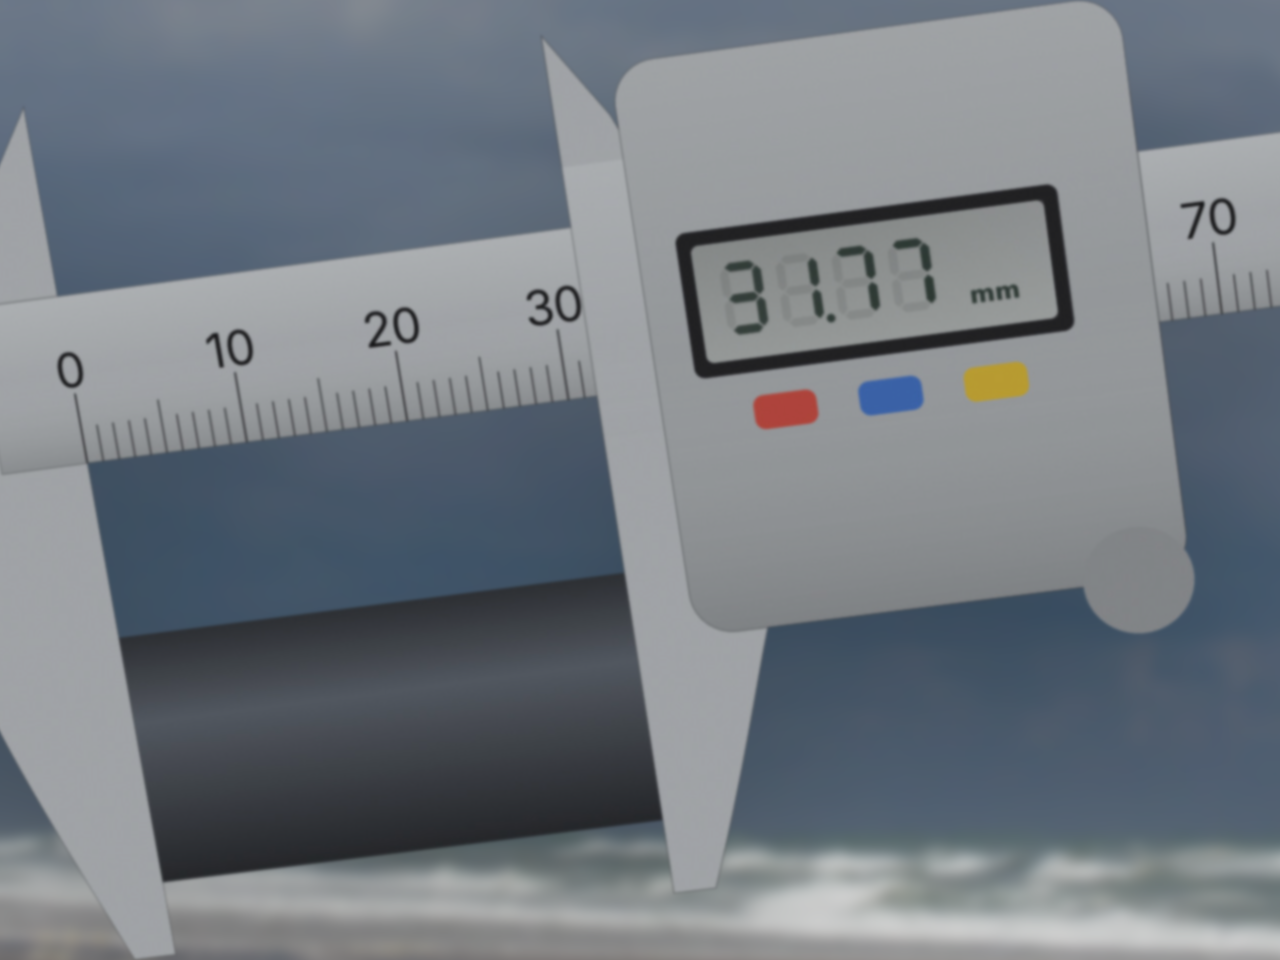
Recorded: 31.77 mm
